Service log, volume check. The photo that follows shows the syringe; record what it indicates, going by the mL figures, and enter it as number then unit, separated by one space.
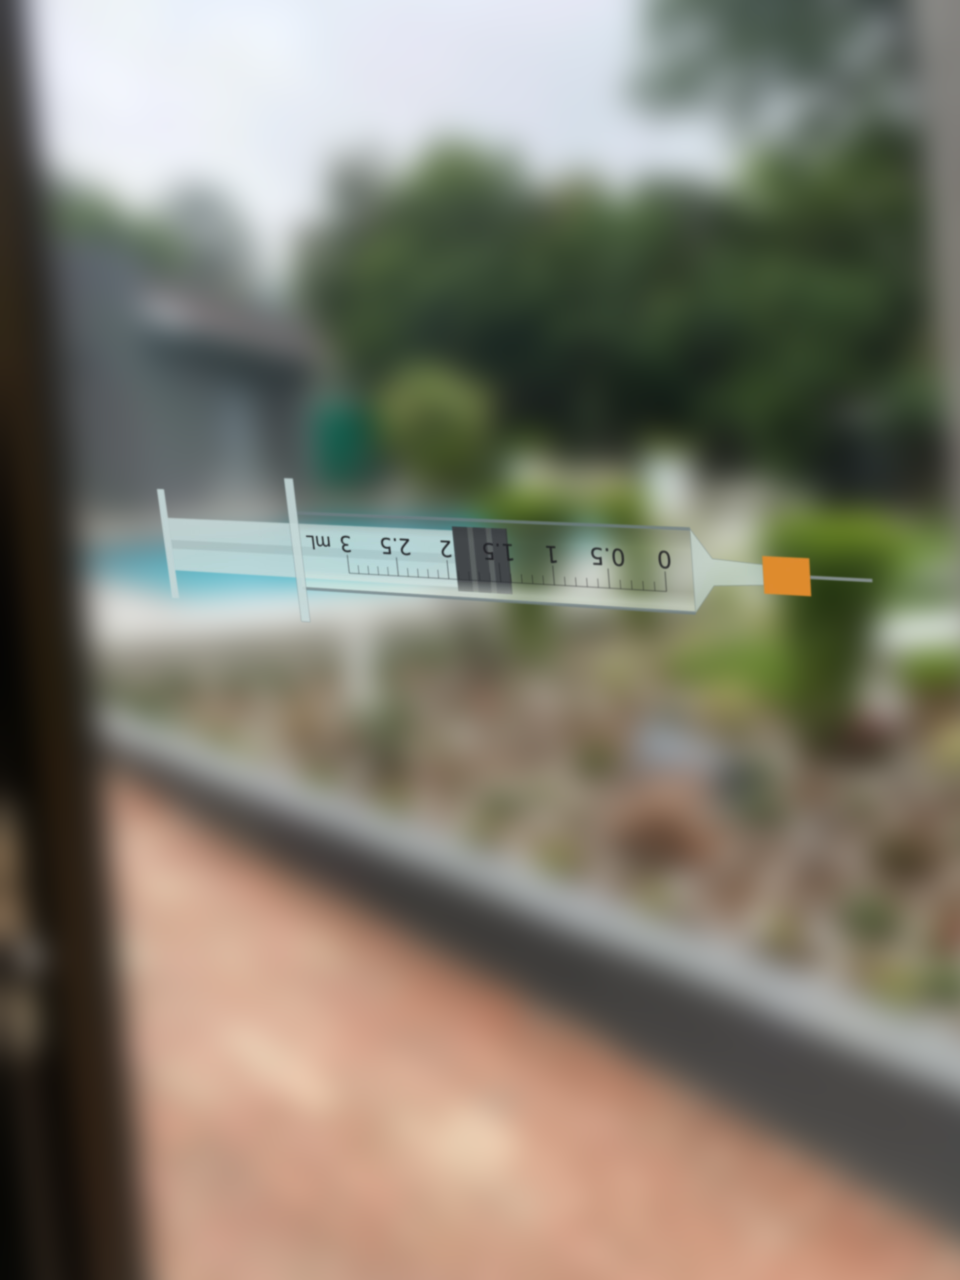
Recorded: 1.4 mL
